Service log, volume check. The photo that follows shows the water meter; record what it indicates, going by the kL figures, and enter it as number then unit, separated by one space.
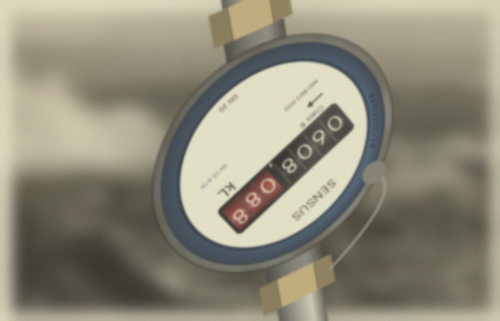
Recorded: 608.088 kL
